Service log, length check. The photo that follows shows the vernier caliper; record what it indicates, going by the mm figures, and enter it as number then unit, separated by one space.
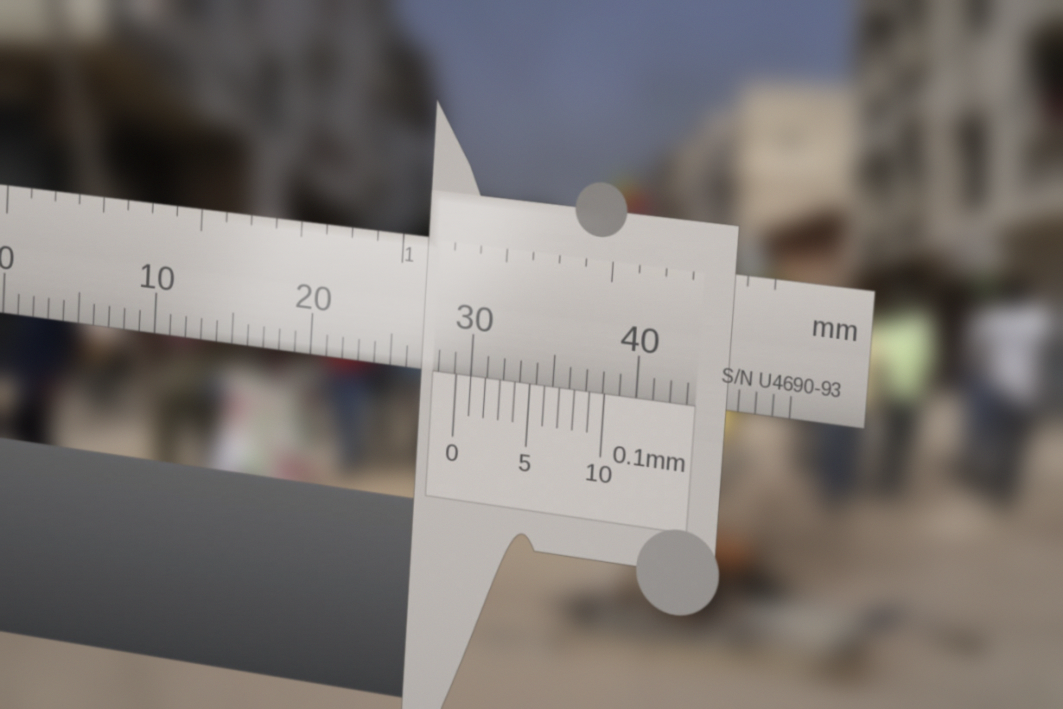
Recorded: 29.1 mm
